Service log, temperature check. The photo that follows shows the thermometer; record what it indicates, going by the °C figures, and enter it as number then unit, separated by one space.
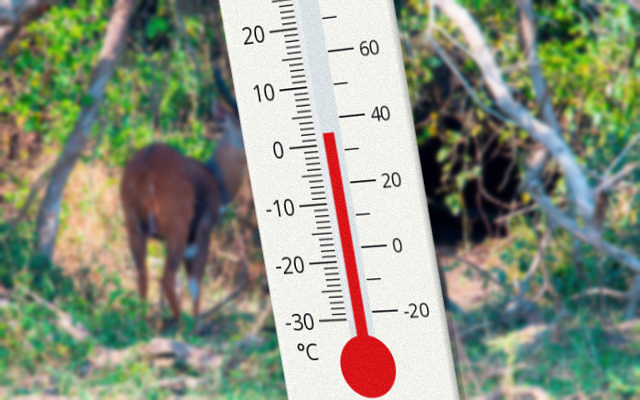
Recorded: 2 °C
